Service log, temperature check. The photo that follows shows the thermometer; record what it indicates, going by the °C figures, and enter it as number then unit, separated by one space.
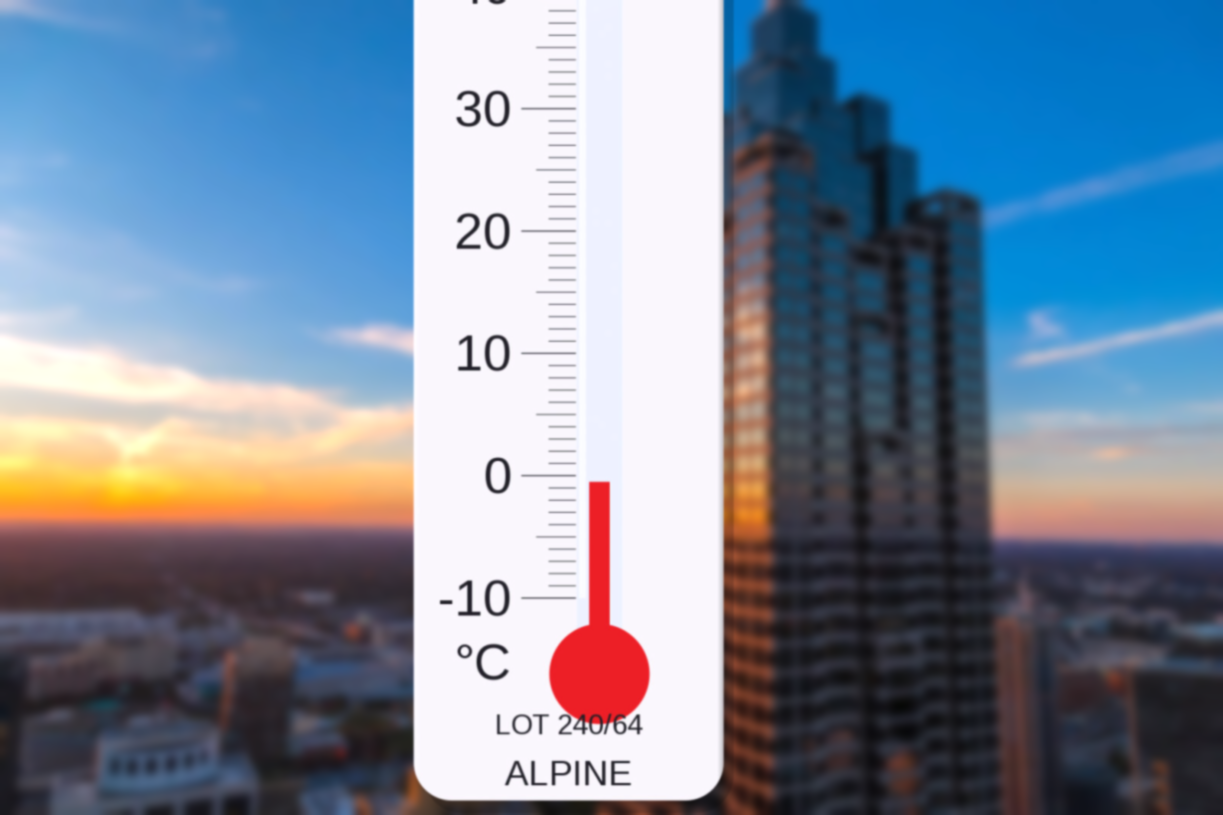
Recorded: -0.5 °C
